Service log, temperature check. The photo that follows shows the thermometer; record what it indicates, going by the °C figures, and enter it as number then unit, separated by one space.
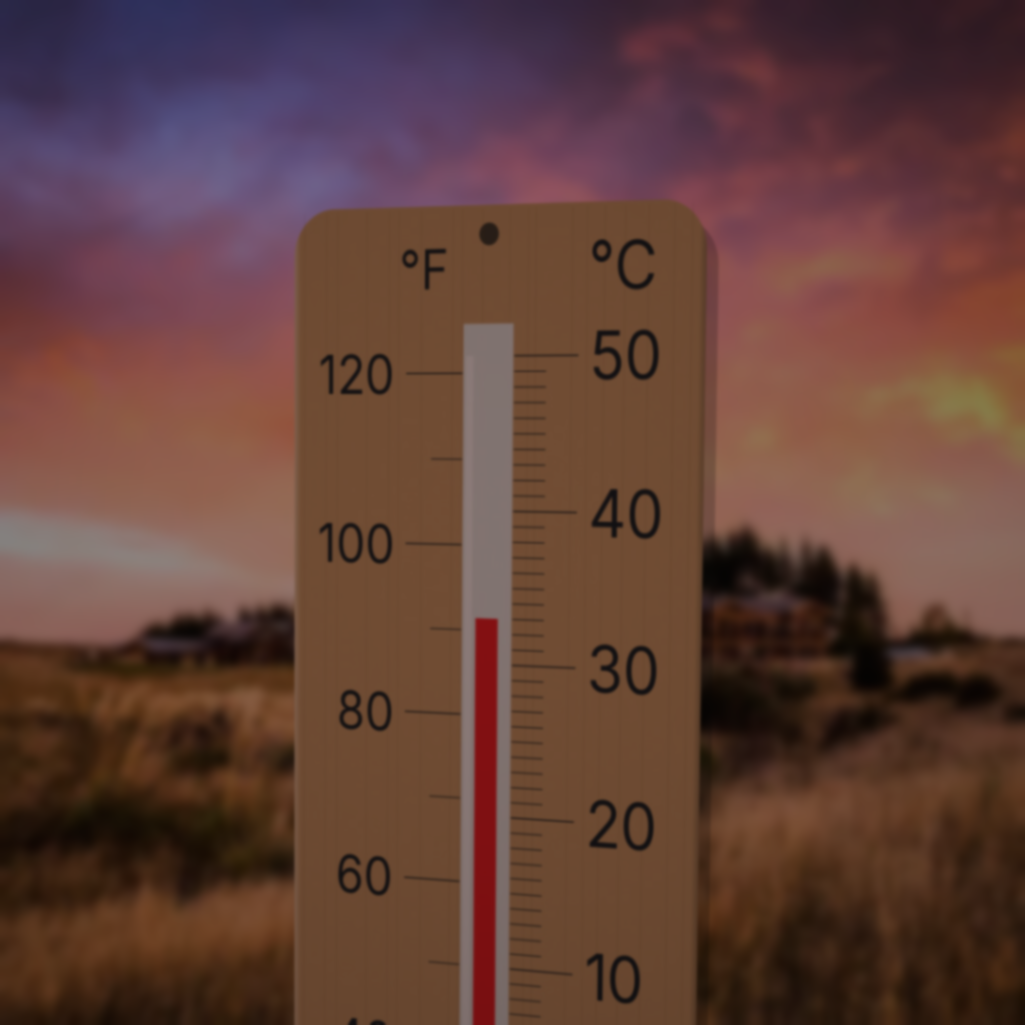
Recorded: 33 °C
